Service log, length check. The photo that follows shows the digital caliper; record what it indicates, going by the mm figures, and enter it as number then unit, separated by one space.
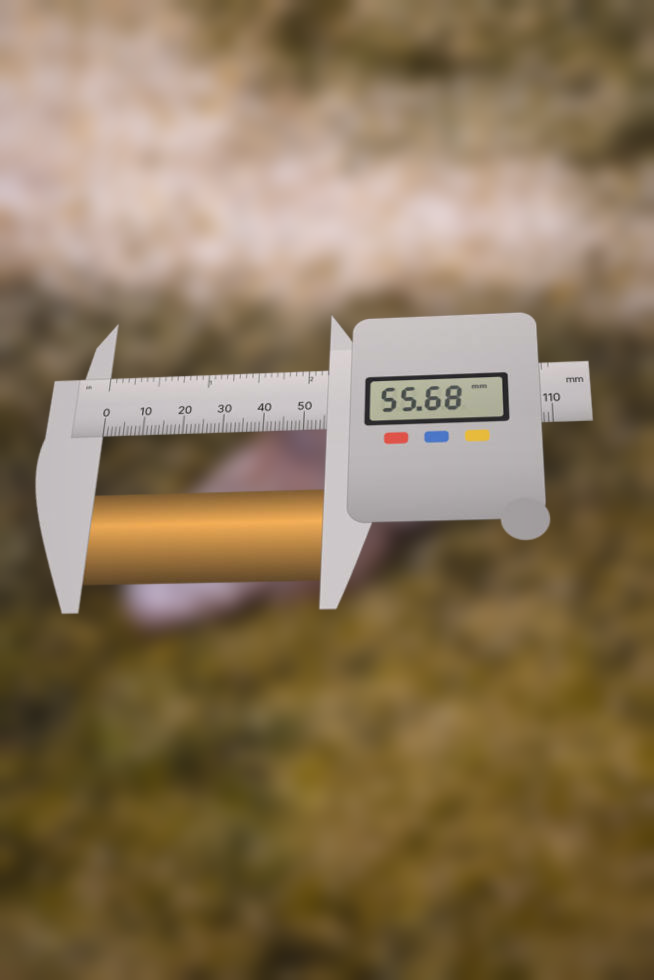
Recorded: 55.68 mm
